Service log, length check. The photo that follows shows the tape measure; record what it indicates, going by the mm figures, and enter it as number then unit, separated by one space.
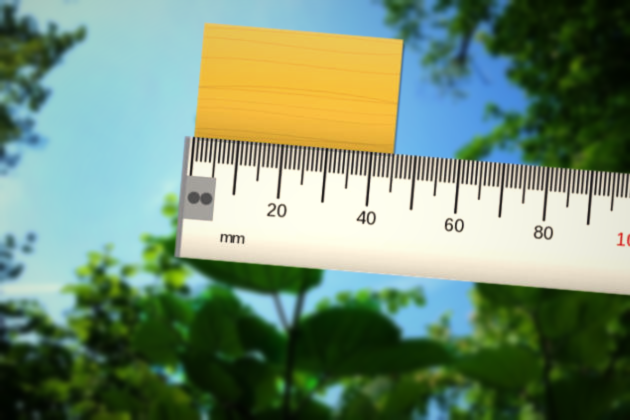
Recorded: 45 mm
